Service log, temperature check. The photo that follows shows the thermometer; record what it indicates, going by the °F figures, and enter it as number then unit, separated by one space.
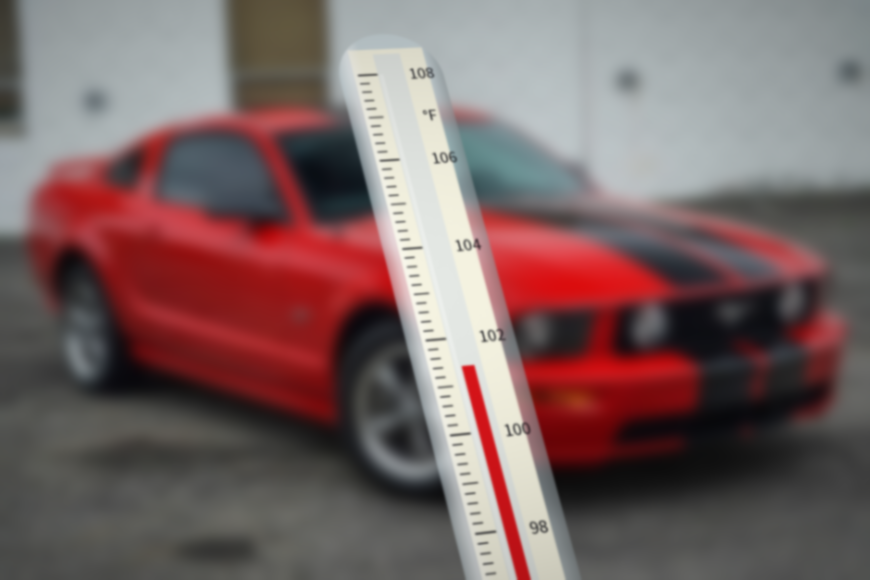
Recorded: 101.4 °F
